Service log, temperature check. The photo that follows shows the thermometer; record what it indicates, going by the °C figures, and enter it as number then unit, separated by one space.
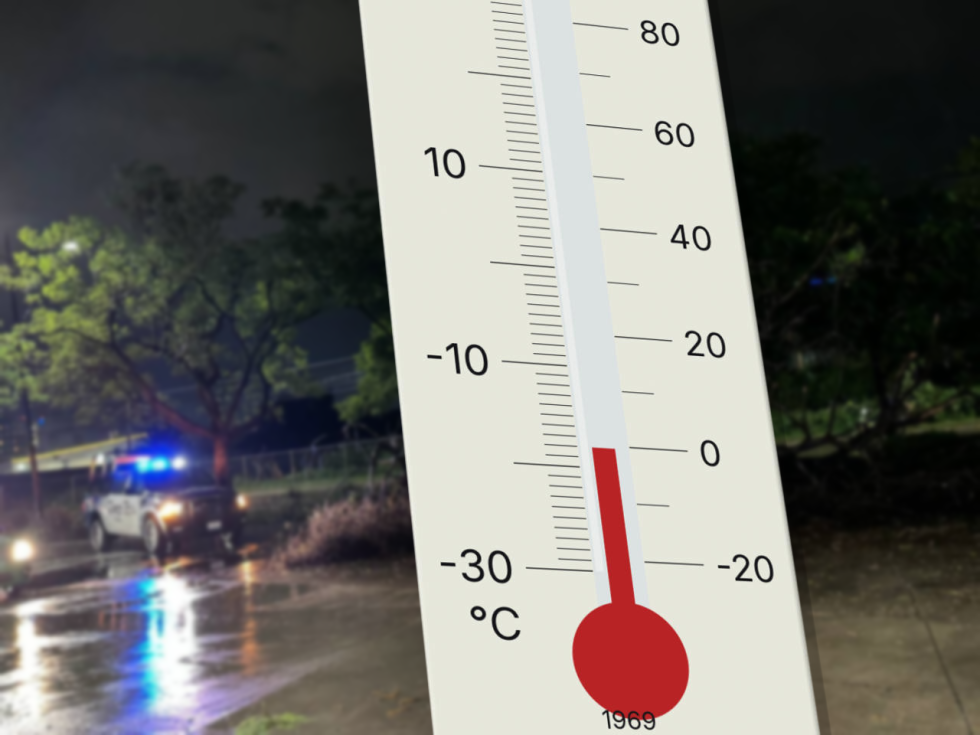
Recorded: -18 °C
